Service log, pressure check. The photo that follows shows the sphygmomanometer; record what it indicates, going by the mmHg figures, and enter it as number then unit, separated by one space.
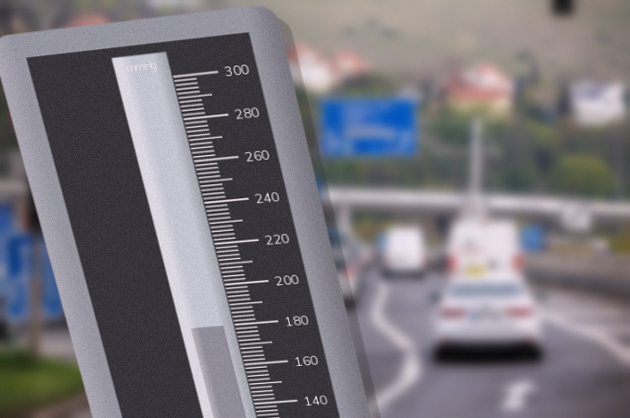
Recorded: 180 mmHg
